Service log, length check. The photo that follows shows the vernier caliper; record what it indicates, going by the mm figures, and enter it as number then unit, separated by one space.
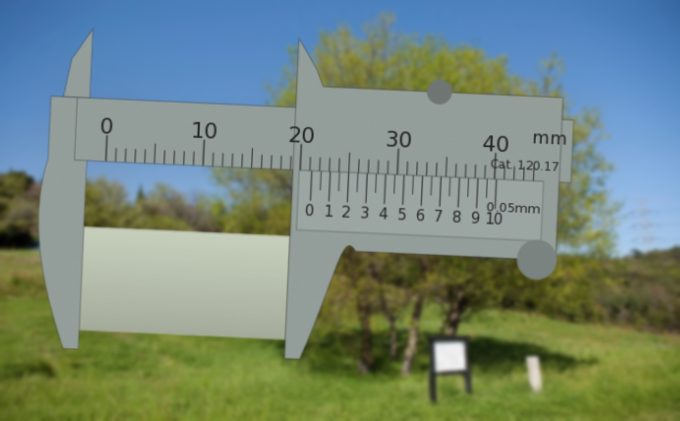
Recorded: 21.2 mm
